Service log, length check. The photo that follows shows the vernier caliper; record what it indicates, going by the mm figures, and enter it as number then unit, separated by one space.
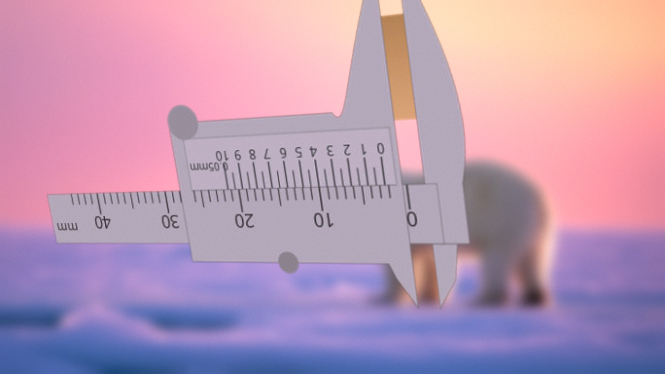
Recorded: 2.4 mm
